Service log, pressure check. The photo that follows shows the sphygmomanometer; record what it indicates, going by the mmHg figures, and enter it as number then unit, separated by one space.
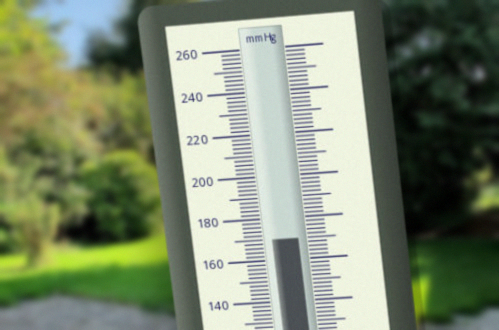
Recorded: 170 mmHg
